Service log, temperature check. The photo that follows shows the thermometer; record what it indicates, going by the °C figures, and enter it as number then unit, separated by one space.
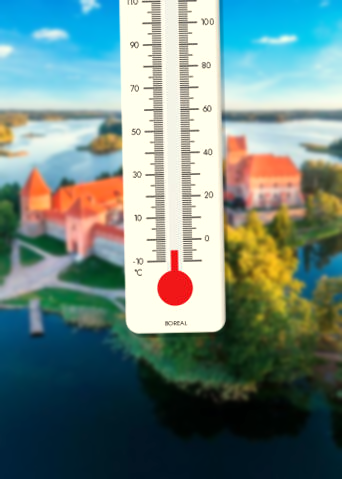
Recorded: -5 °C
